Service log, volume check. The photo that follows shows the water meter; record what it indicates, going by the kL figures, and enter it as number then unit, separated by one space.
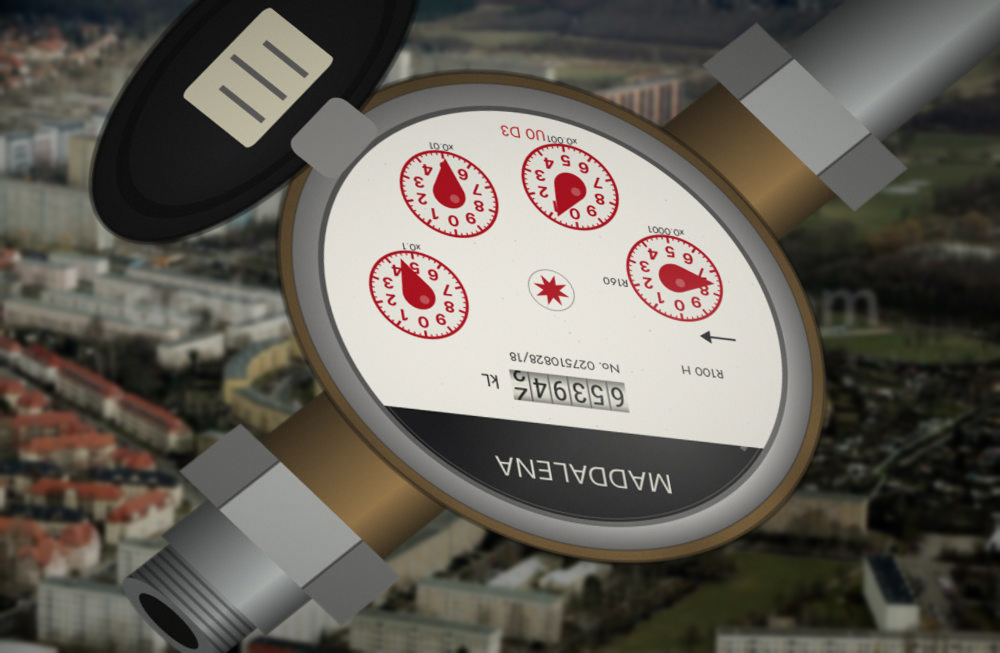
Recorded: 653942.4507 kL
